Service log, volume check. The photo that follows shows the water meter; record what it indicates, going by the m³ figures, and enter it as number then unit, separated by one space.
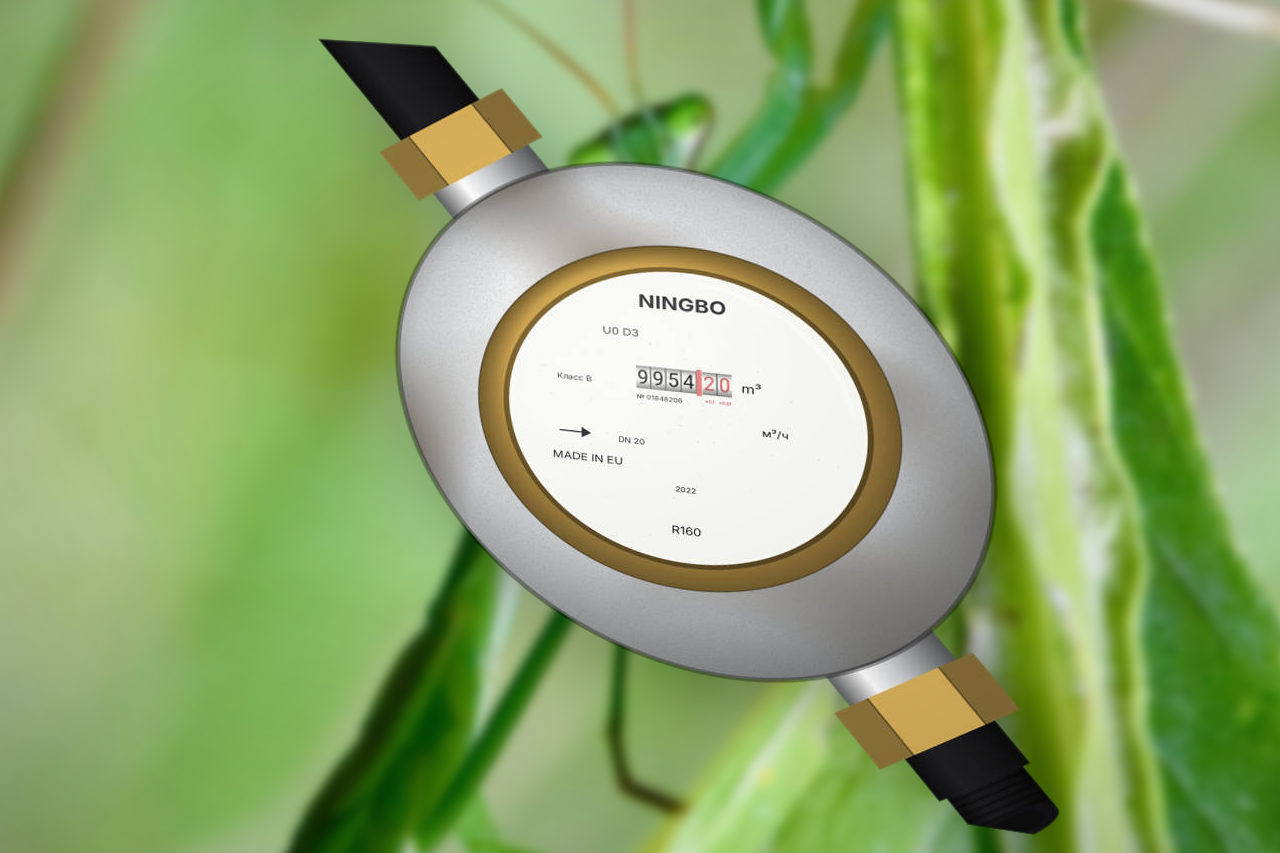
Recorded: 9954.20 m³
